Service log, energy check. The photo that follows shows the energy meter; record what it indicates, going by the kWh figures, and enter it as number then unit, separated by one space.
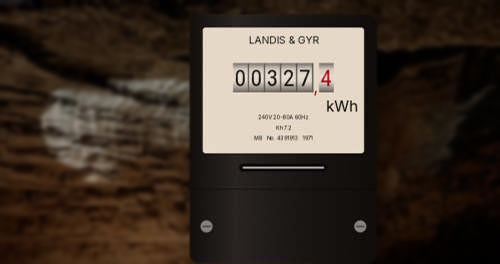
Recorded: 327.4 kWh
